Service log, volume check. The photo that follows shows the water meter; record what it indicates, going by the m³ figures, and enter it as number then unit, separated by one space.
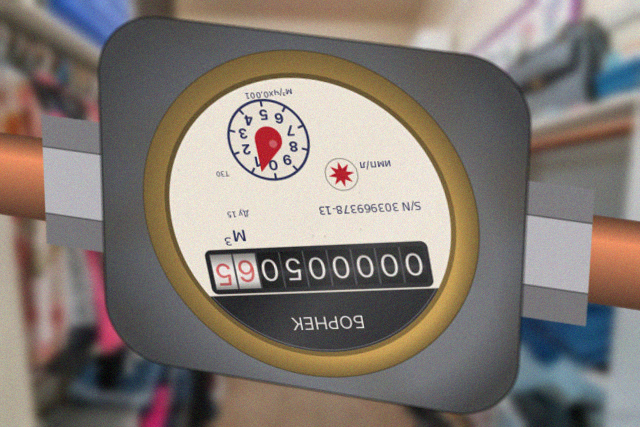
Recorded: 50.650 m³
